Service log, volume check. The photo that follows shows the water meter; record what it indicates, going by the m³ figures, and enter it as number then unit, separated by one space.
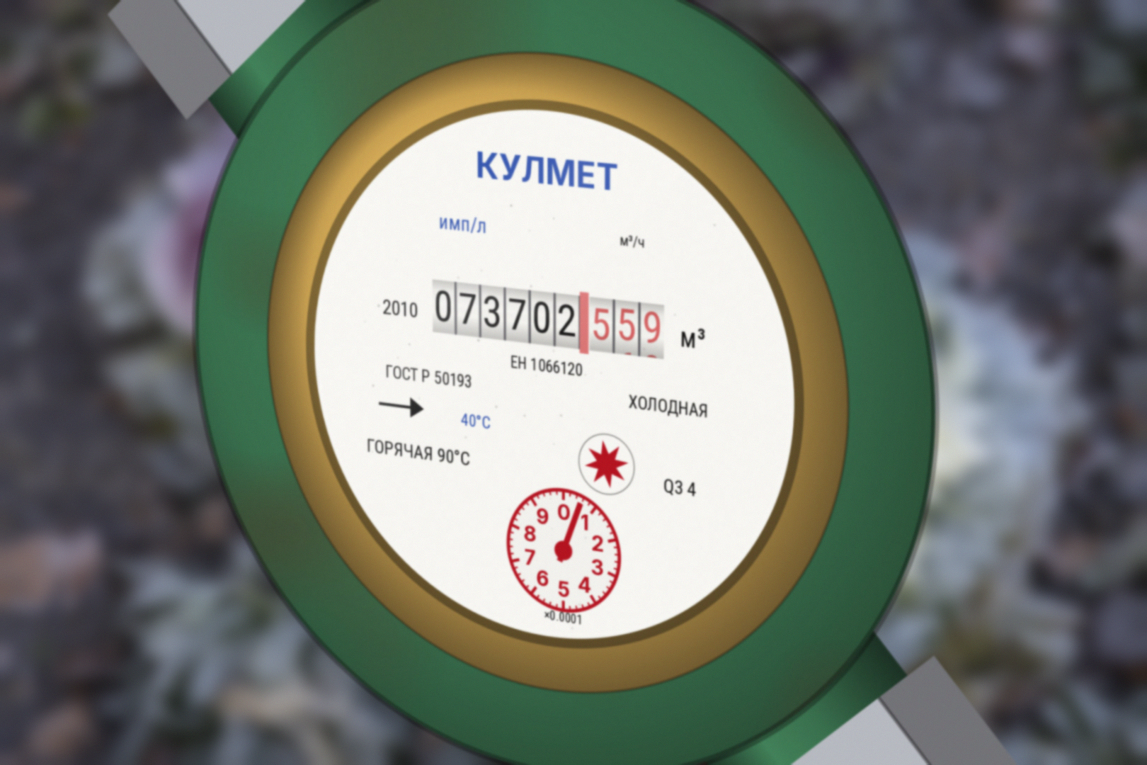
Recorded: 73702.5590 m³
